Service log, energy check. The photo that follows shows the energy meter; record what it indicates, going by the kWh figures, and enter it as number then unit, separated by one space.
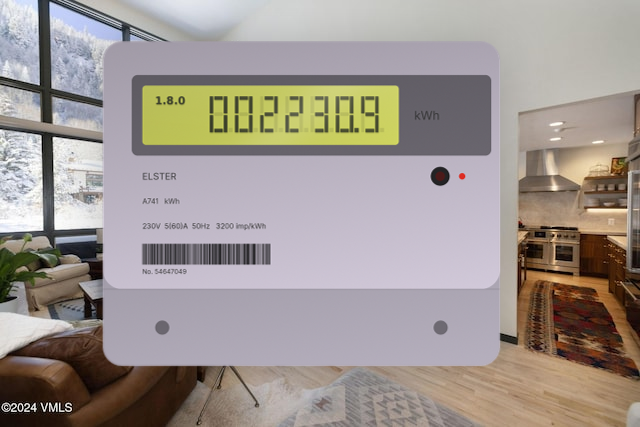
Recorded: 2230.9 kWh
